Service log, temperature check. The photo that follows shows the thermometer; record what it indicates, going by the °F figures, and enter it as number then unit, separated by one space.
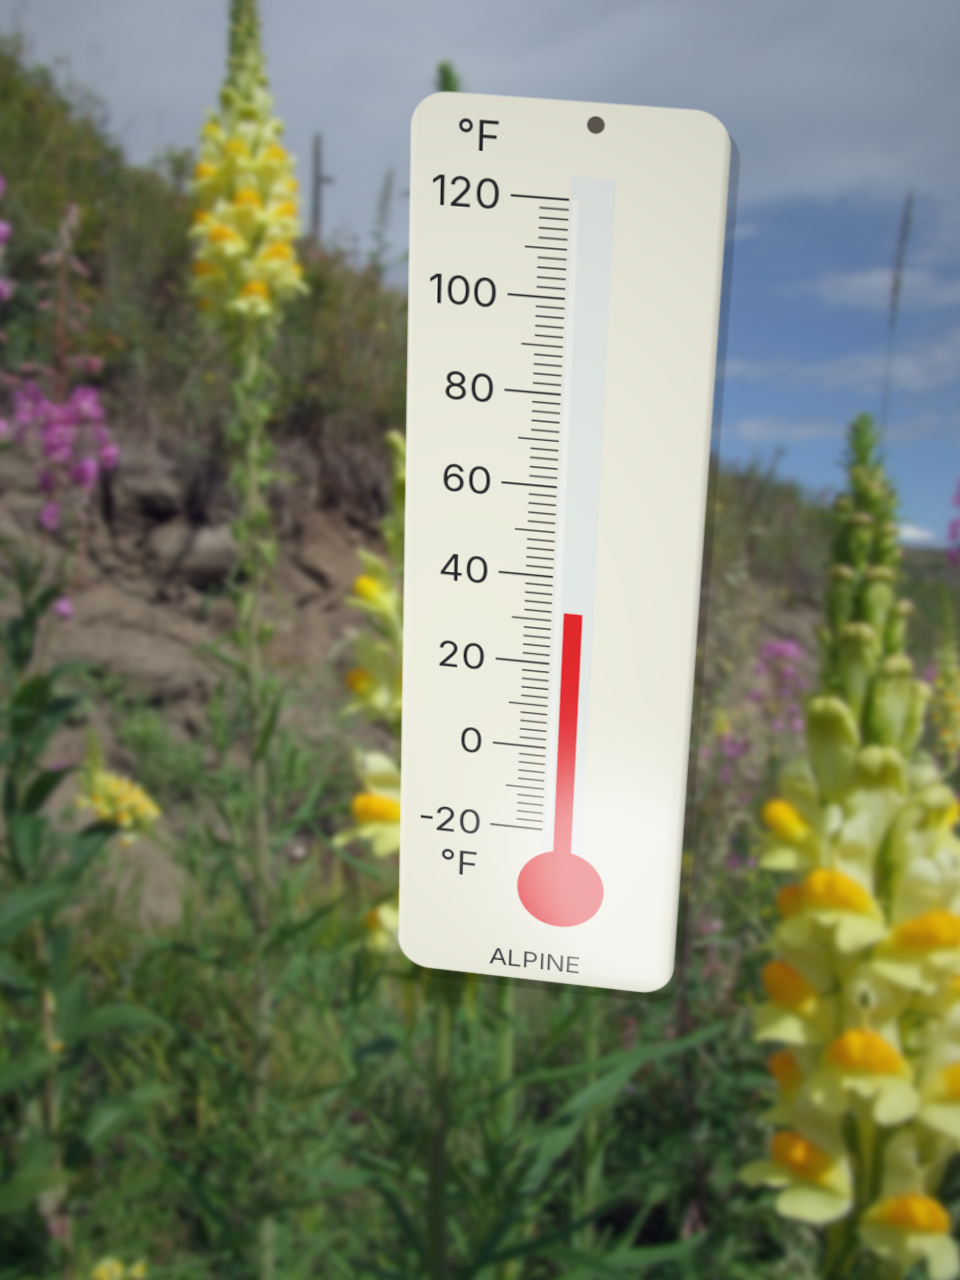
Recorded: 32 °F
